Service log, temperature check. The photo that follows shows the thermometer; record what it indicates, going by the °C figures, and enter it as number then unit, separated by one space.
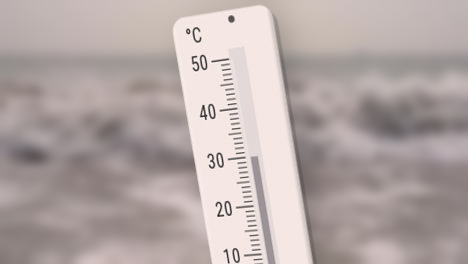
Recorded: 30 °C
